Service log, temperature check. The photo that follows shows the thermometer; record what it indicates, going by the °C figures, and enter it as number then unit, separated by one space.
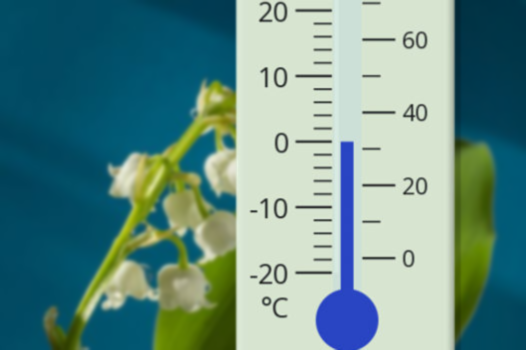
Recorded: 0 °C
